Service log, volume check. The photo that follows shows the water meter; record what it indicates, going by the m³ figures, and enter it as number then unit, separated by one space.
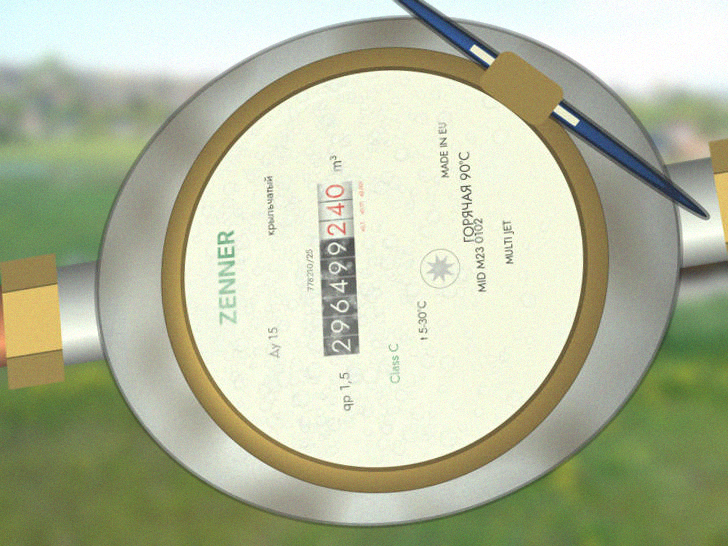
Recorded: 296499.240 m³
